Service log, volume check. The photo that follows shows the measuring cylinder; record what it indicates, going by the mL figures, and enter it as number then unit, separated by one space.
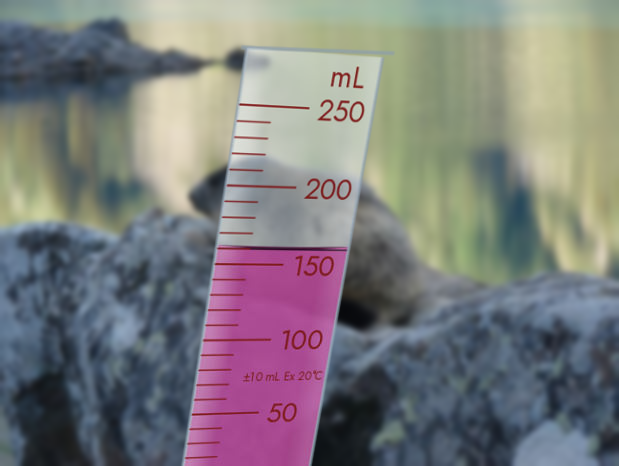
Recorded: 160 mL
